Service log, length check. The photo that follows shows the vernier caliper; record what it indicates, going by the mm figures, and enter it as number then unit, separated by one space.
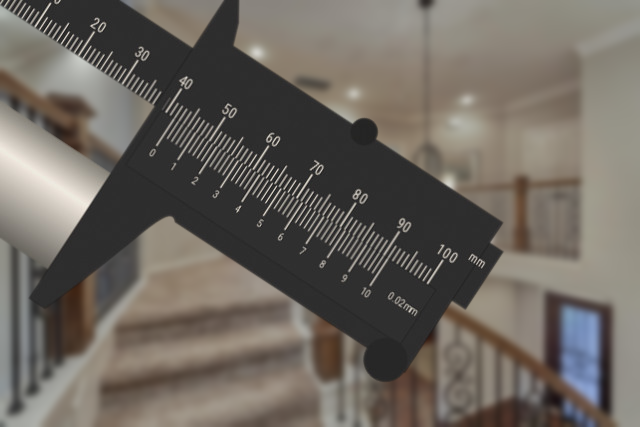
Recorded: 42.0 mm
